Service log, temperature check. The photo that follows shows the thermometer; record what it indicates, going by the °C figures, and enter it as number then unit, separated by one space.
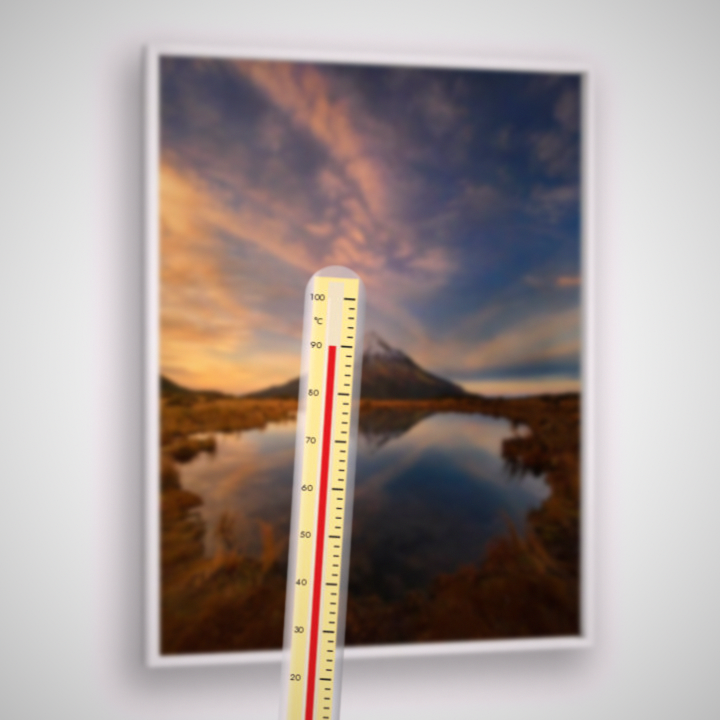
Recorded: 90 °C
